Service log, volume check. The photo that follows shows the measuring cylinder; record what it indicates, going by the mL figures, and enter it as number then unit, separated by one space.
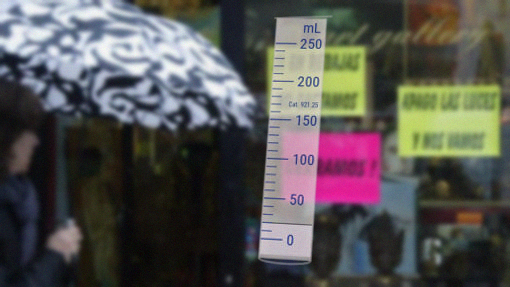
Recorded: 20 mL
